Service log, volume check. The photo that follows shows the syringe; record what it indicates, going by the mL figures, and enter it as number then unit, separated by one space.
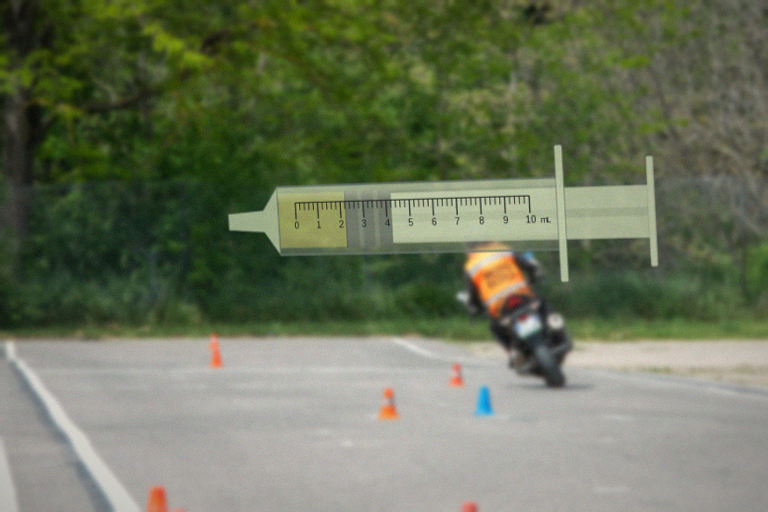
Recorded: 2.2 mL
